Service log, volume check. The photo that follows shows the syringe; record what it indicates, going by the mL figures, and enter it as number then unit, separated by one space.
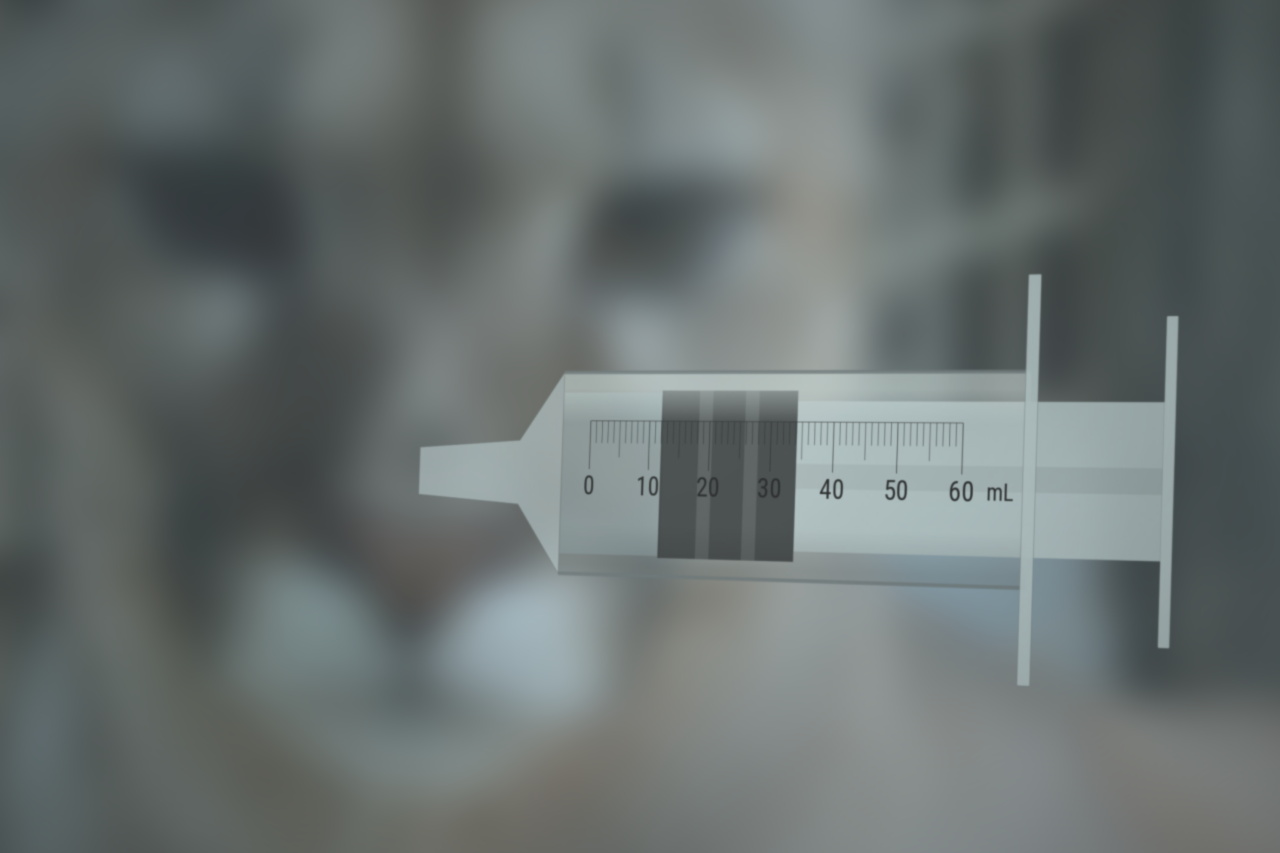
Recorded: 12 mL
